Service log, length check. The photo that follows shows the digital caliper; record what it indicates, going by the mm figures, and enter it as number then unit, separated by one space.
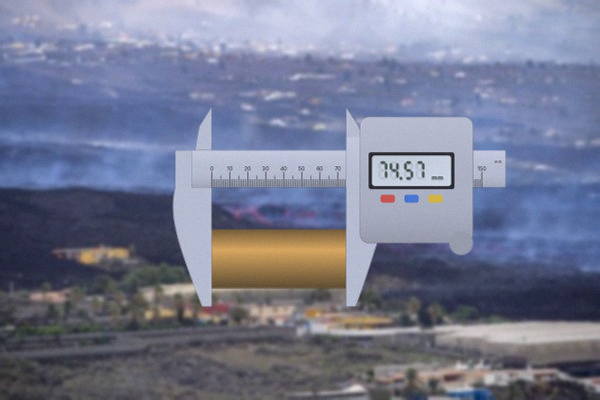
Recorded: 74.57 mm
